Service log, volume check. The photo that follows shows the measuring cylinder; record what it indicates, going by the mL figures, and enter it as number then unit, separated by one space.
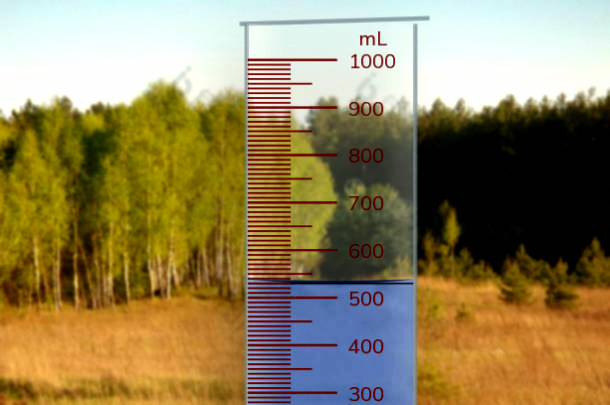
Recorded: 530 mL
